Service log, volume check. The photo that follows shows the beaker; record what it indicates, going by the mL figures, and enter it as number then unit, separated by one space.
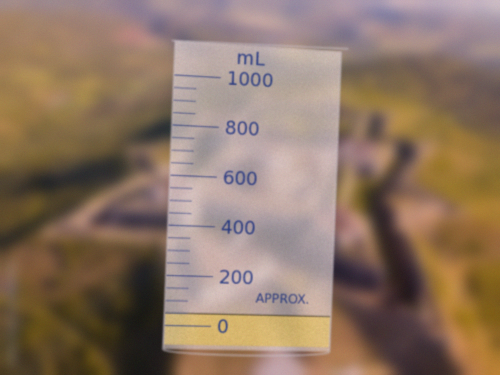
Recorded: 50 mL
